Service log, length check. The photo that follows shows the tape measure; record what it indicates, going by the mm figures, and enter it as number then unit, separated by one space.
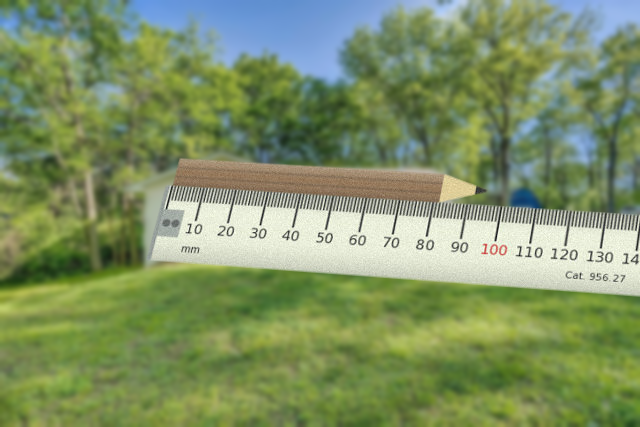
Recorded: 95 mm
